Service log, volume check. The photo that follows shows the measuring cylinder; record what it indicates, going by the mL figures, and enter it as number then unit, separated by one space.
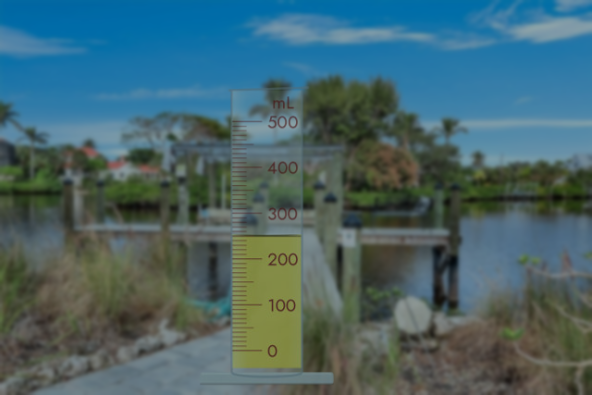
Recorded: 250 mL
